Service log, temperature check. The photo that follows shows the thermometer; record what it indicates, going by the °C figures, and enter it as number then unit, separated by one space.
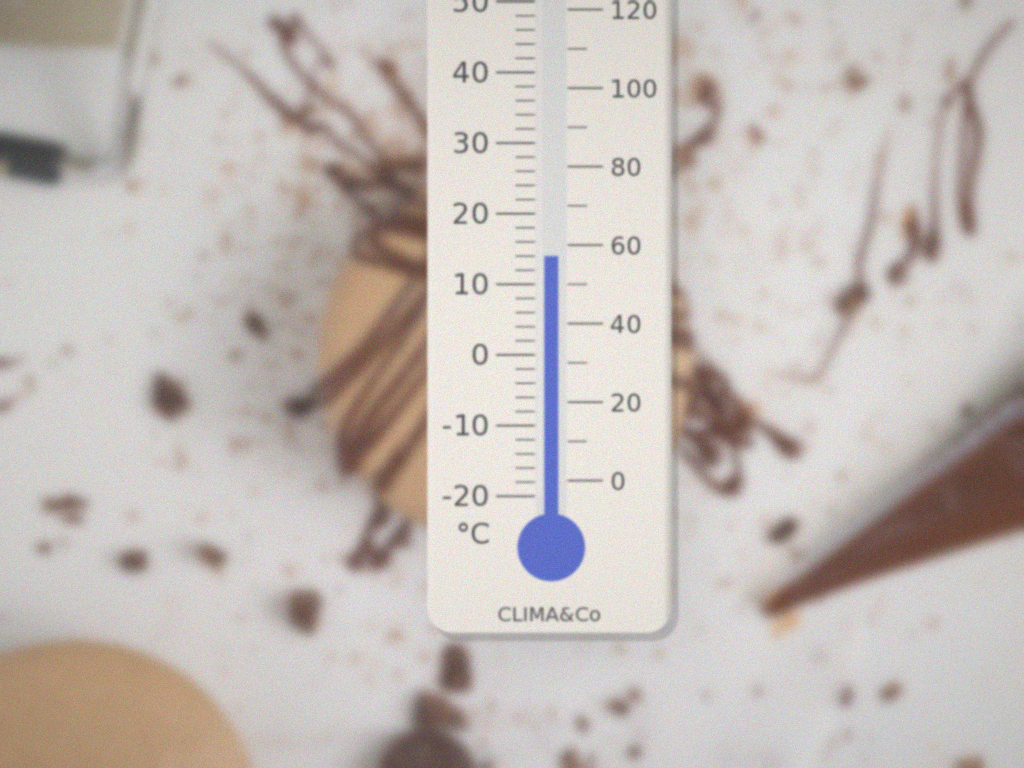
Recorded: 14 °C
